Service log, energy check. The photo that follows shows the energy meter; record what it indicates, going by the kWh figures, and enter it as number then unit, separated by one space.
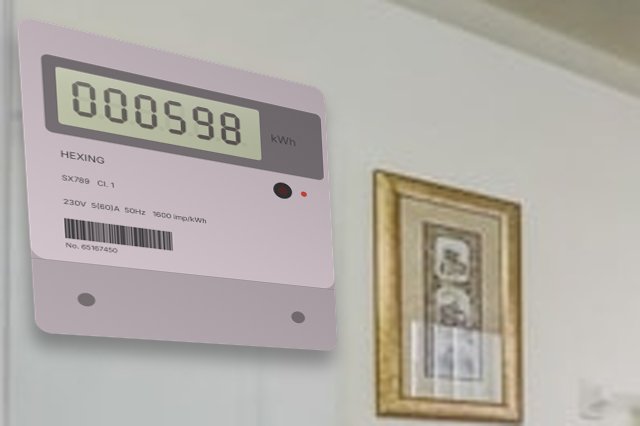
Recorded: 598 kWh
